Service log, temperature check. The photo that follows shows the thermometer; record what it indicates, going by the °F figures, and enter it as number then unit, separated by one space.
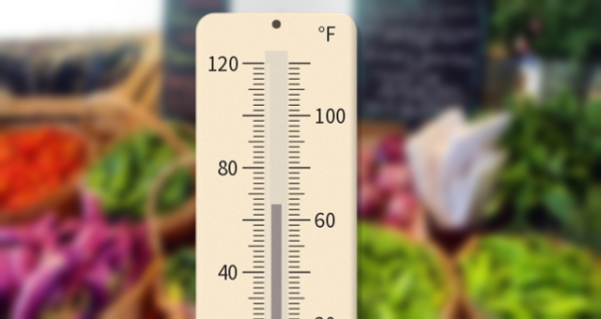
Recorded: 66 °F
